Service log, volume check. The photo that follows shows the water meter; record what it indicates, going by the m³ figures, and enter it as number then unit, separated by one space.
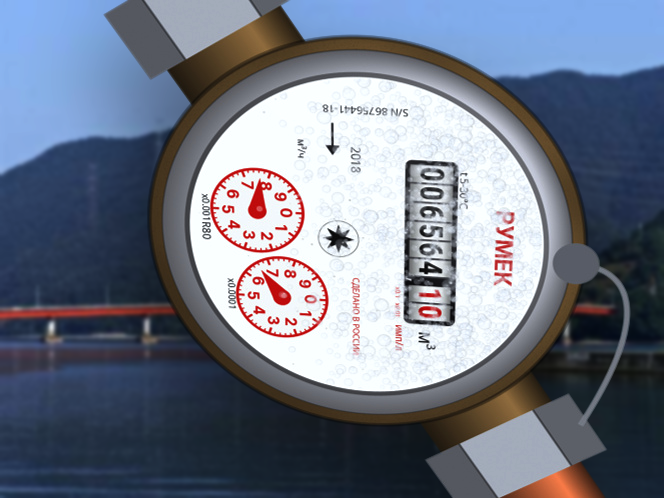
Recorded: 6564.1076 m³
